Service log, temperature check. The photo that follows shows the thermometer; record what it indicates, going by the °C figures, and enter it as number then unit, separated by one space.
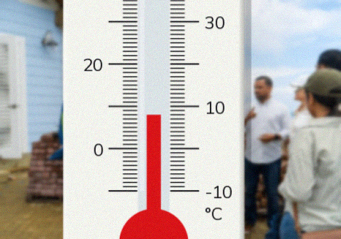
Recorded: 8 °C
